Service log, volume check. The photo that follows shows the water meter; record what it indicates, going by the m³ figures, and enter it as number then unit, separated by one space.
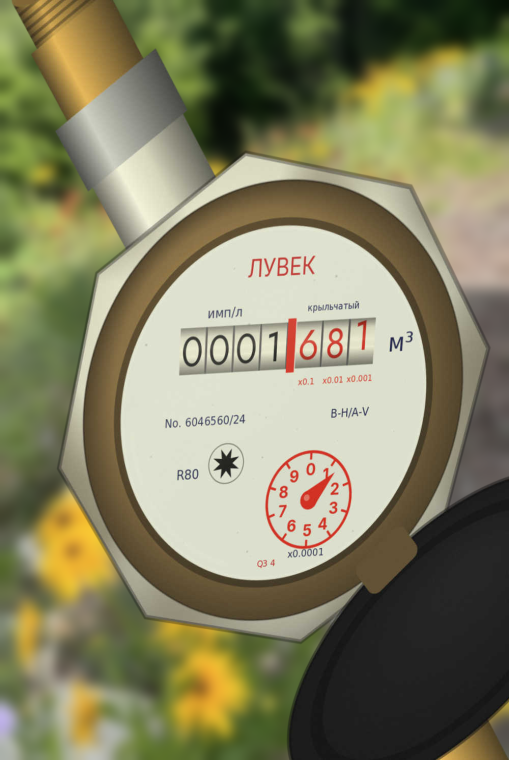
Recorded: 1.6811 m³
